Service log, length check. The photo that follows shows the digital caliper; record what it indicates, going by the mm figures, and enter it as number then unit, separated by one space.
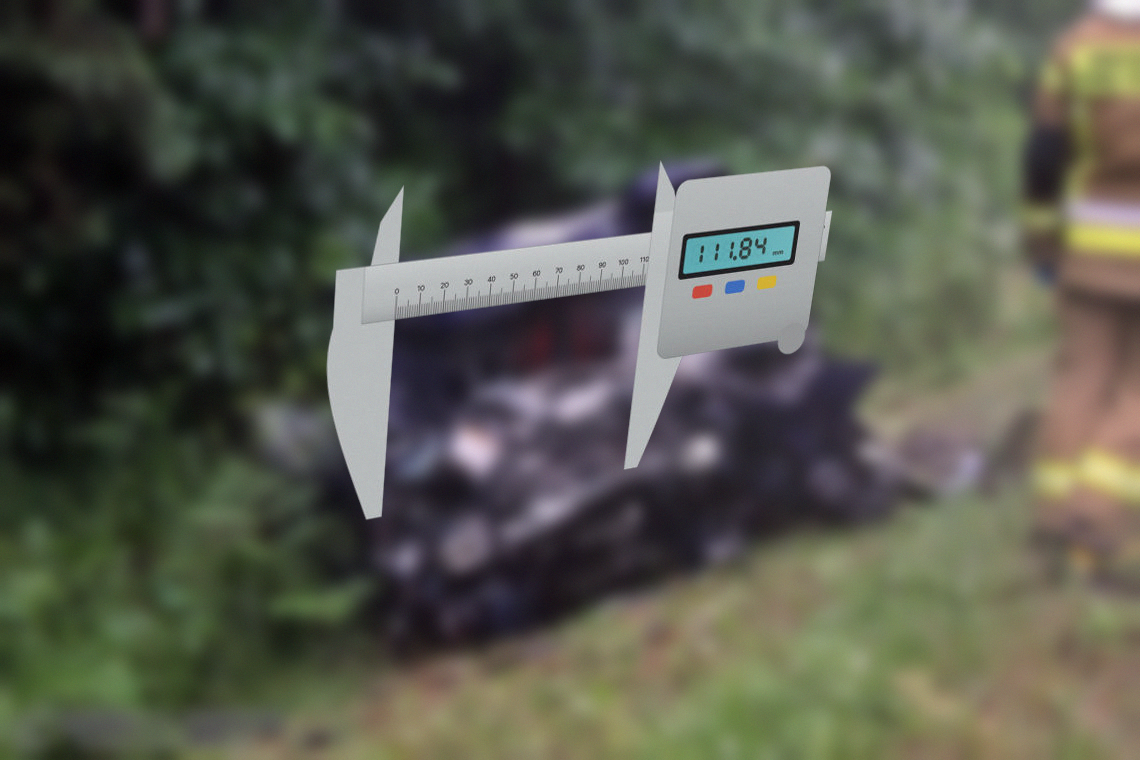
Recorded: 111.84 mm
